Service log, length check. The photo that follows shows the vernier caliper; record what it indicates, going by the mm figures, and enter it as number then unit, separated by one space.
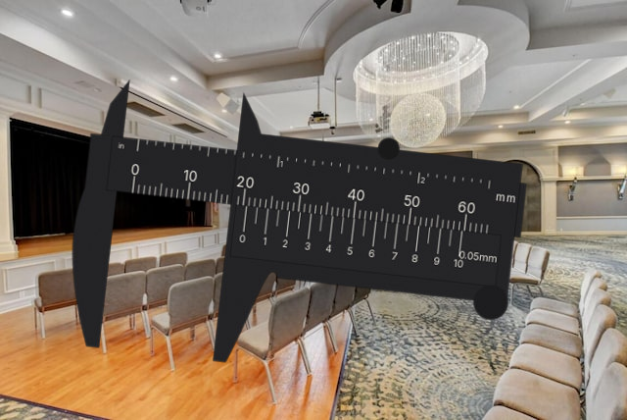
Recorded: 20.6 mm
